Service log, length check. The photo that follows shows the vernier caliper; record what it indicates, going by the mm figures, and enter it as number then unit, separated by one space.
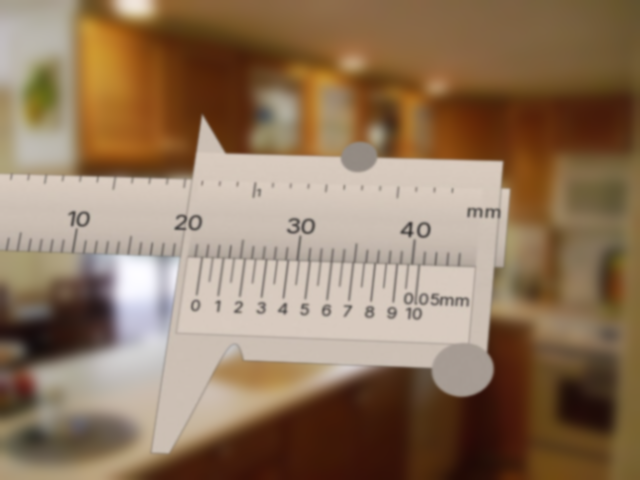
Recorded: 21.6 mm
